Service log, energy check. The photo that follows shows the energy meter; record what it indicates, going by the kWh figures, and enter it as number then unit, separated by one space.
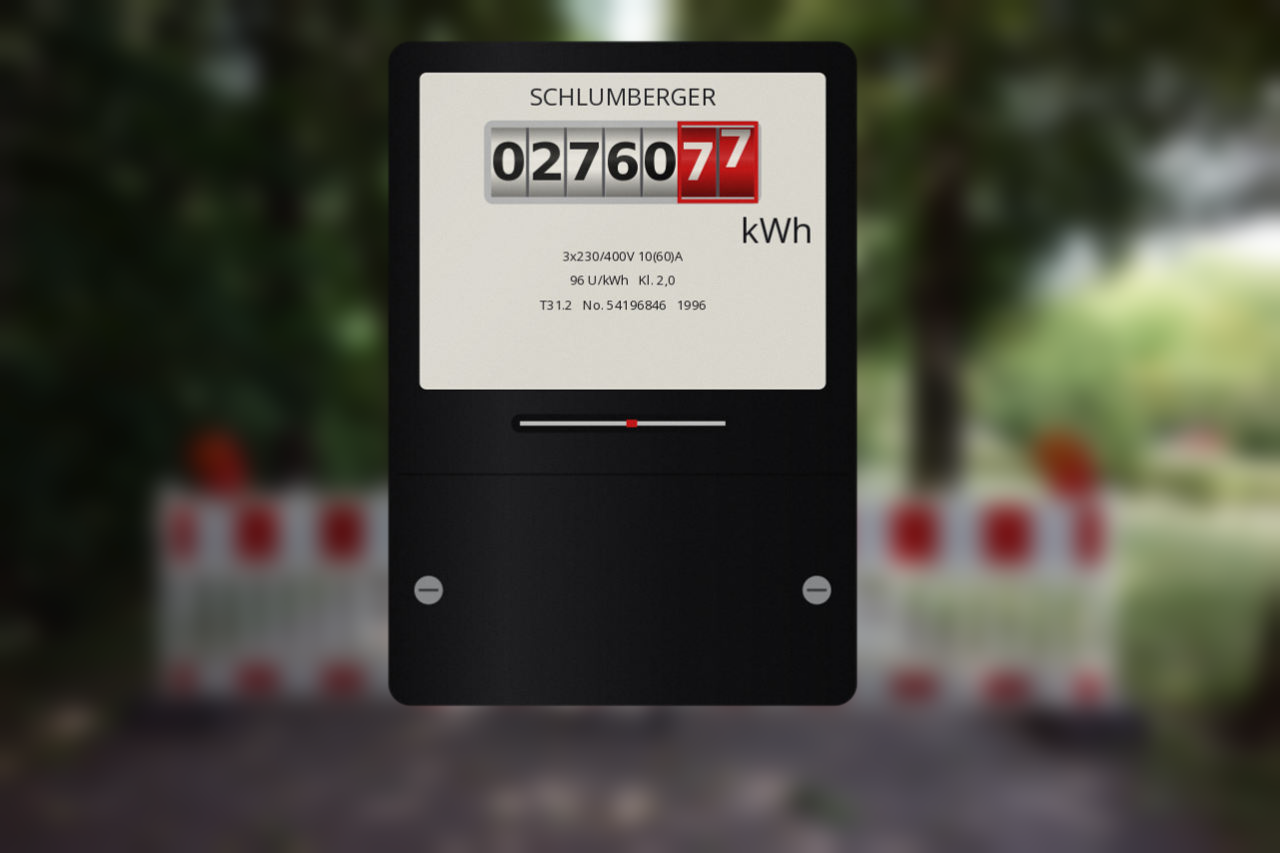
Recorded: 2760.77 kWh
